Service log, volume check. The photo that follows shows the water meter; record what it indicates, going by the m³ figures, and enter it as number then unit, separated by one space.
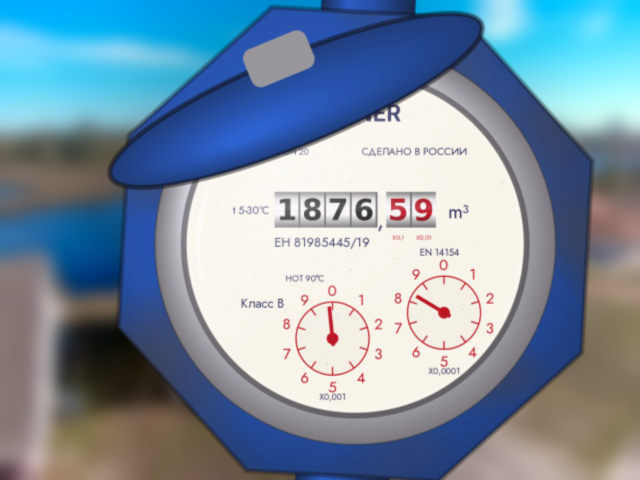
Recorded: 1876.5898 m³
